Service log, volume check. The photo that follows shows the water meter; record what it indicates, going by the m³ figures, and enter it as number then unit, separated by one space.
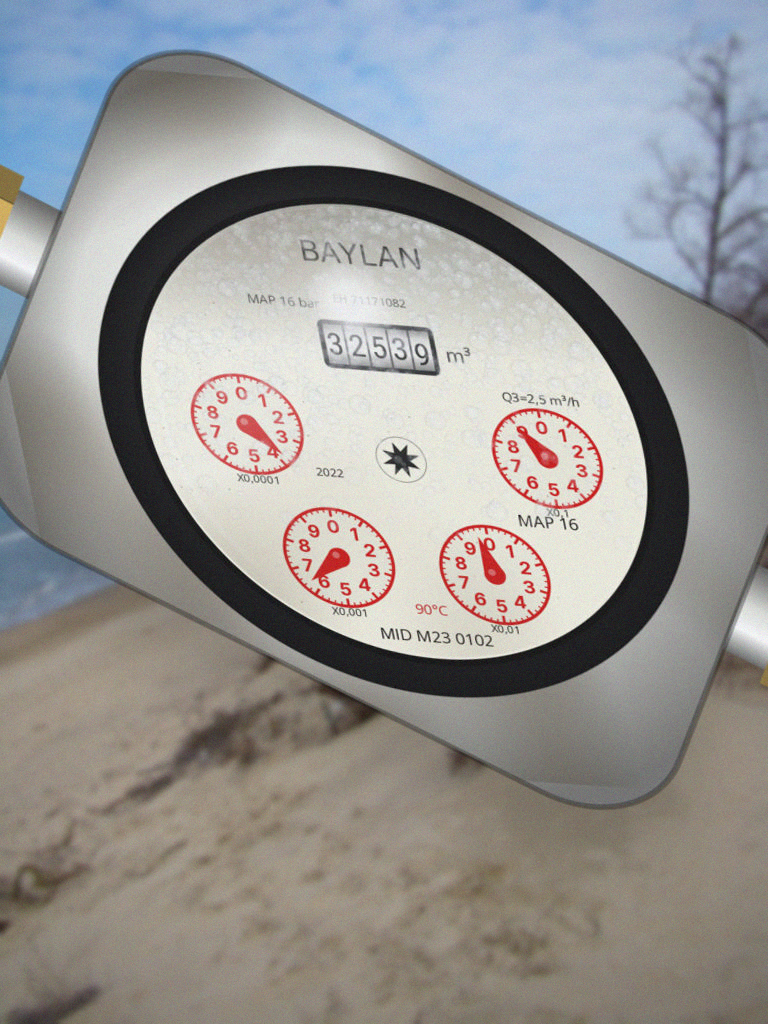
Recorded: 32538.8963 m³
